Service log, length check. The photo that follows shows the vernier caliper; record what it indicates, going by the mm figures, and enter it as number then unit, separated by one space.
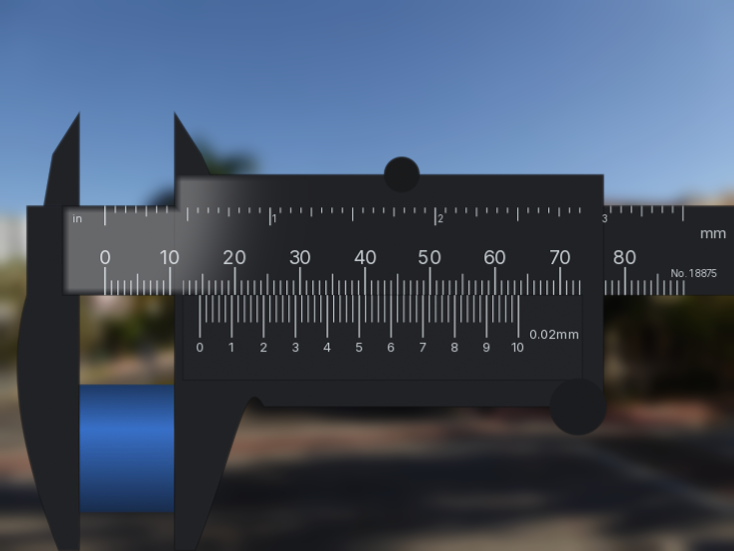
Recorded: 14.6 mm
